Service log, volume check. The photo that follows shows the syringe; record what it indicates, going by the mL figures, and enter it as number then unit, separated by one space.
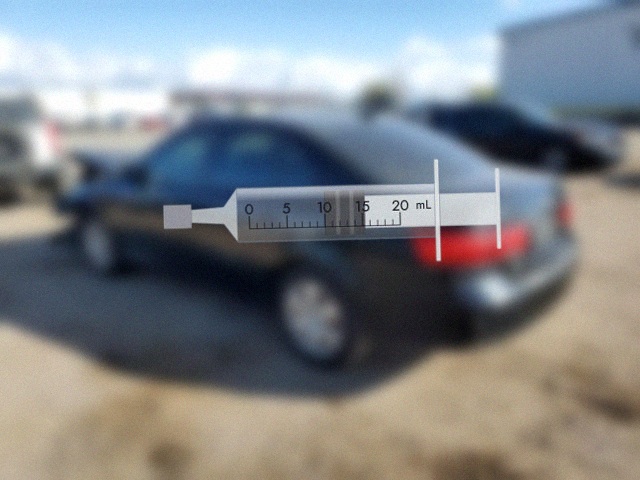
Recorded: 10 mL
